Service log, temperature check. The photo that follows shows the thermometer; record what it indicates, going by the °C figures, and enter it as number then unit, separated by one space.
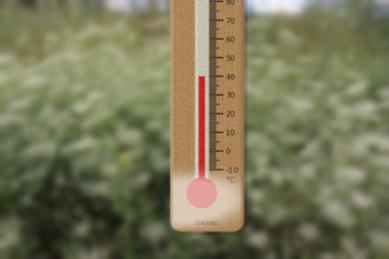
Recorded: 40 °C
